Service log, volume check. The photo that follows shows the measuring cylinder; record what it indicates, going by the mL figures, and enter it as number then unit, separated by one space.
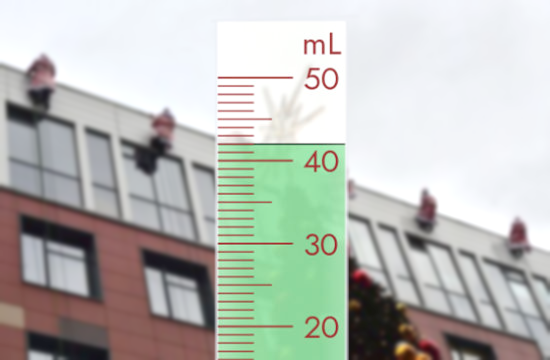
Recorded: 42 mL
